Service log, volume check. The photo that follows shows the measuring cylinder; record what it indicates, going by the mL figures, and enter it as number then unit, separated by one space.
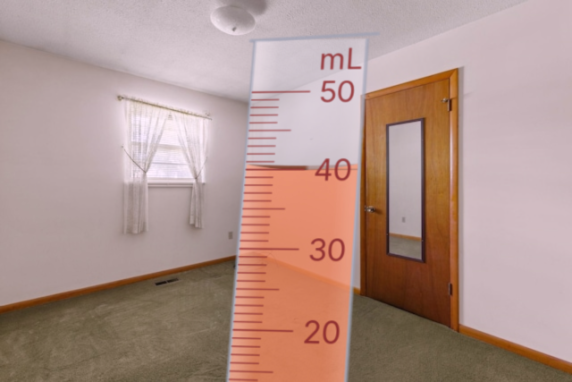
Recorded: 40 mL
